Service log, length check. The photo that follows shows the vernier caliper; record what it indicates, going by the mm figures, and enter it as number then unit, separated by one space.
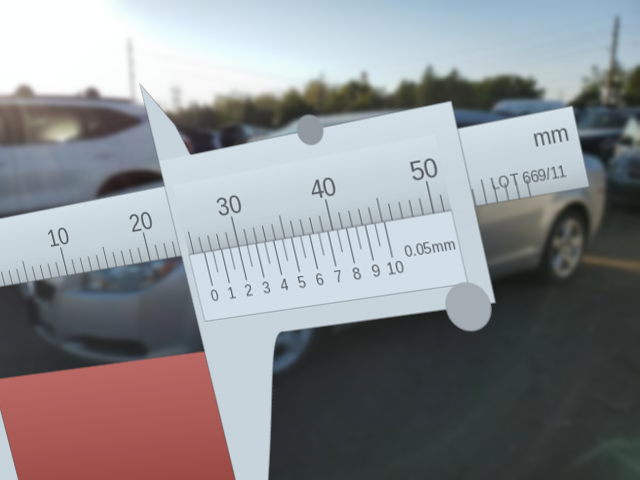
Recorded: 26.2 mm
